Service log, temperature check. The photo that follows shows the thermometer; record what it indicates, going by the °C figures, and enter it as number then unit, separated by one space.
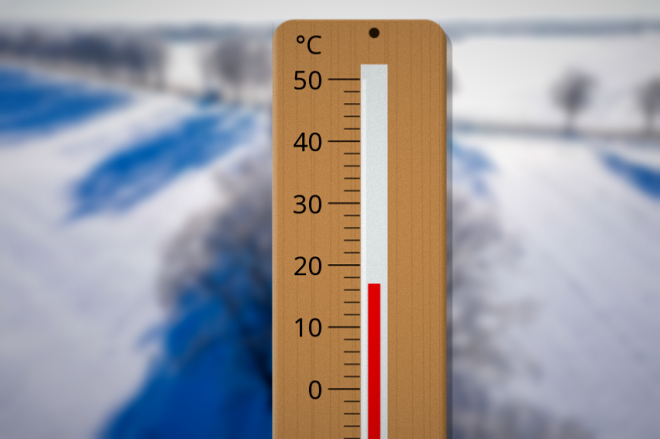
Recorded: 17 °C
